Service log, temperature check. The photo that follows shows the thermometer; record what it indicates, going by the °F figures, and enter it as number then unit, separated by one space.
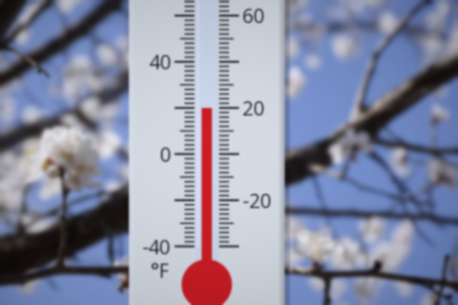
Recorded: 20 °F
